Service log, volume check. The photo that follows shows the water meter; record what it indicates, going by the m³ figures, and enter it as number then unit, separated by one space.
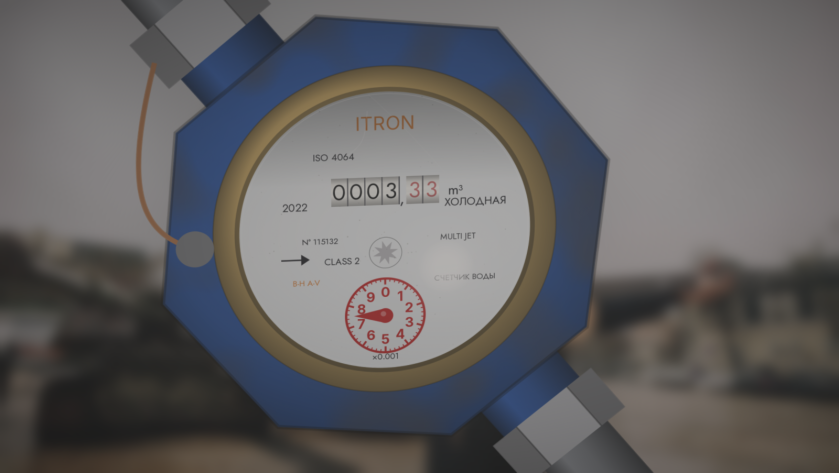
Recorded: 3.337 m³
